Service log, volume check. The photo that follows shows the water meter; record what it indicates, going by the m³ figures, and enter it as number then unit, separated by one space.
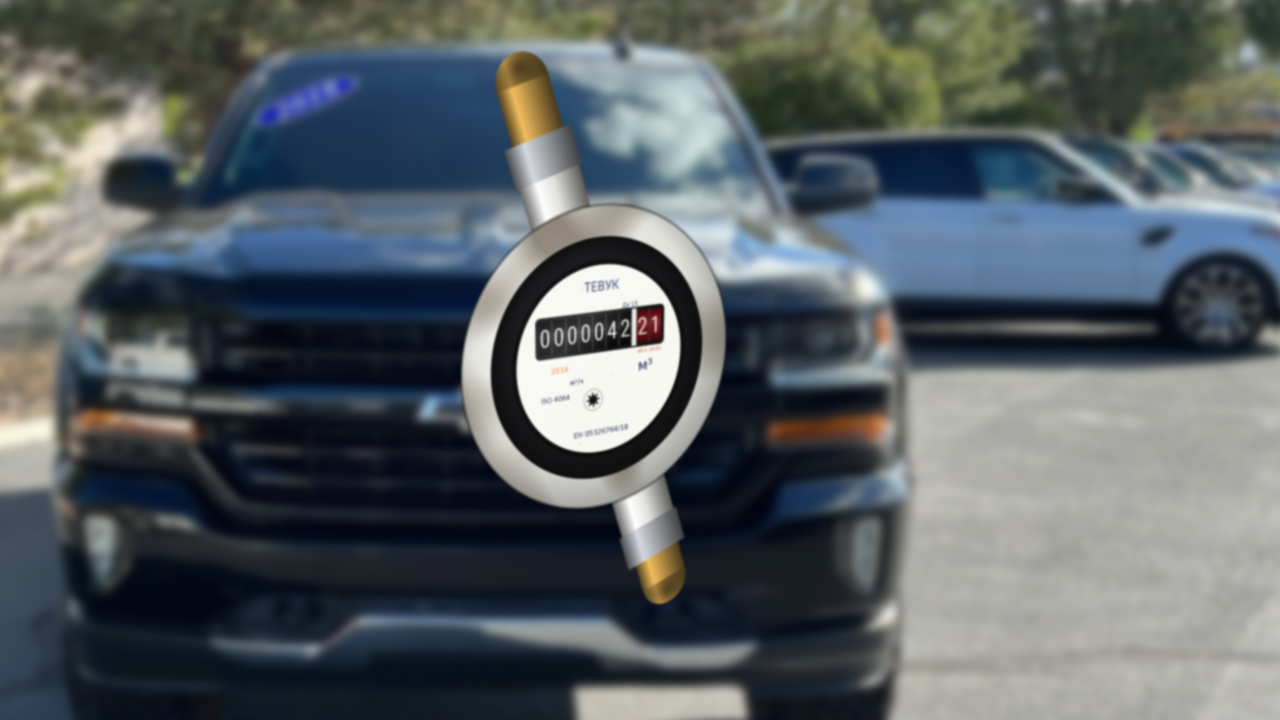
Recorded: 42.21 m³
